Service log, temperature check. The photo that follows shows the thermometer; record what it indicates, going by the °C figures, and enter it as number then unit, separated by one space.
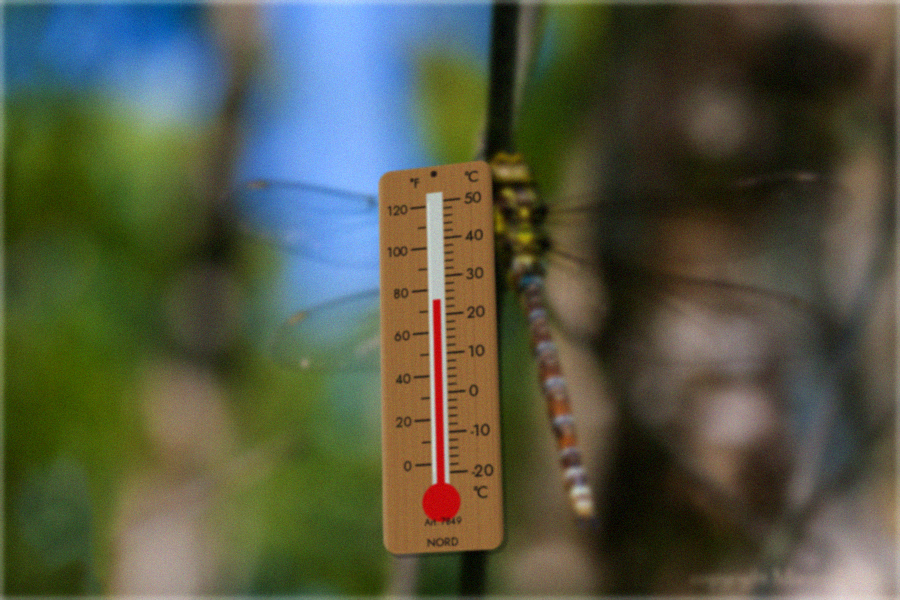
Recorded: 24 °C
